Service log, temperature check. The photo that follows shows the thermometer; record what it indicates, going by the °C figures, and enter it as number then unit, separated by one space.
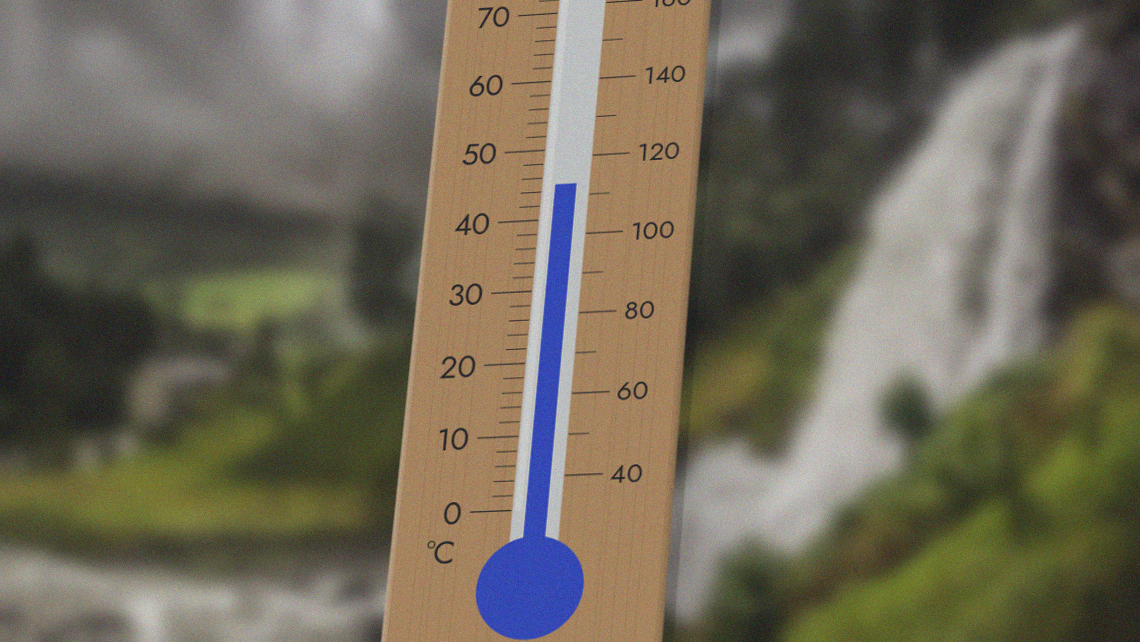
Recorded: 45 °C
